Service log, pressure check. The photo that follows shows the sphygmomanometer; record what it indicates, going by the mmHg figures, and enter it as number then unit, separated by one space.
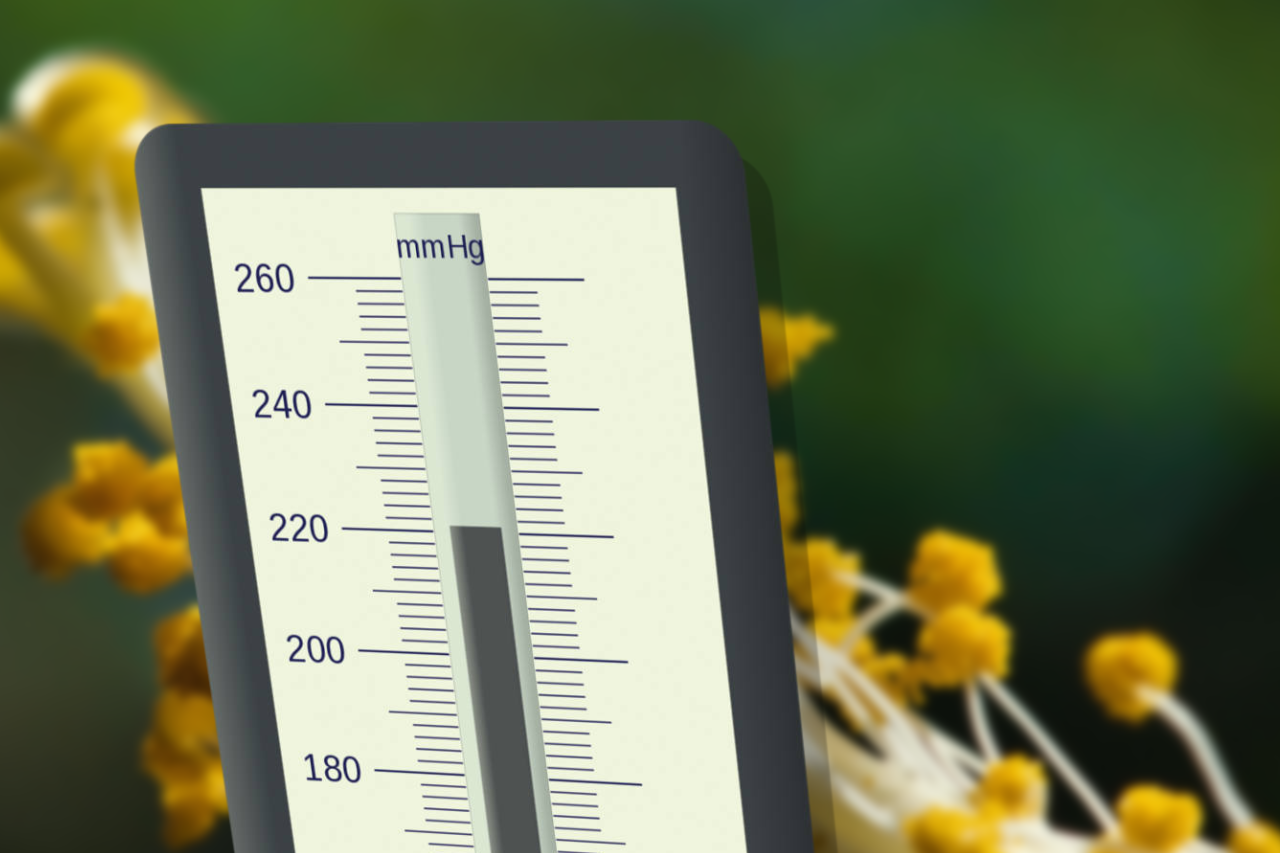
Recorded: 221 mmHg
